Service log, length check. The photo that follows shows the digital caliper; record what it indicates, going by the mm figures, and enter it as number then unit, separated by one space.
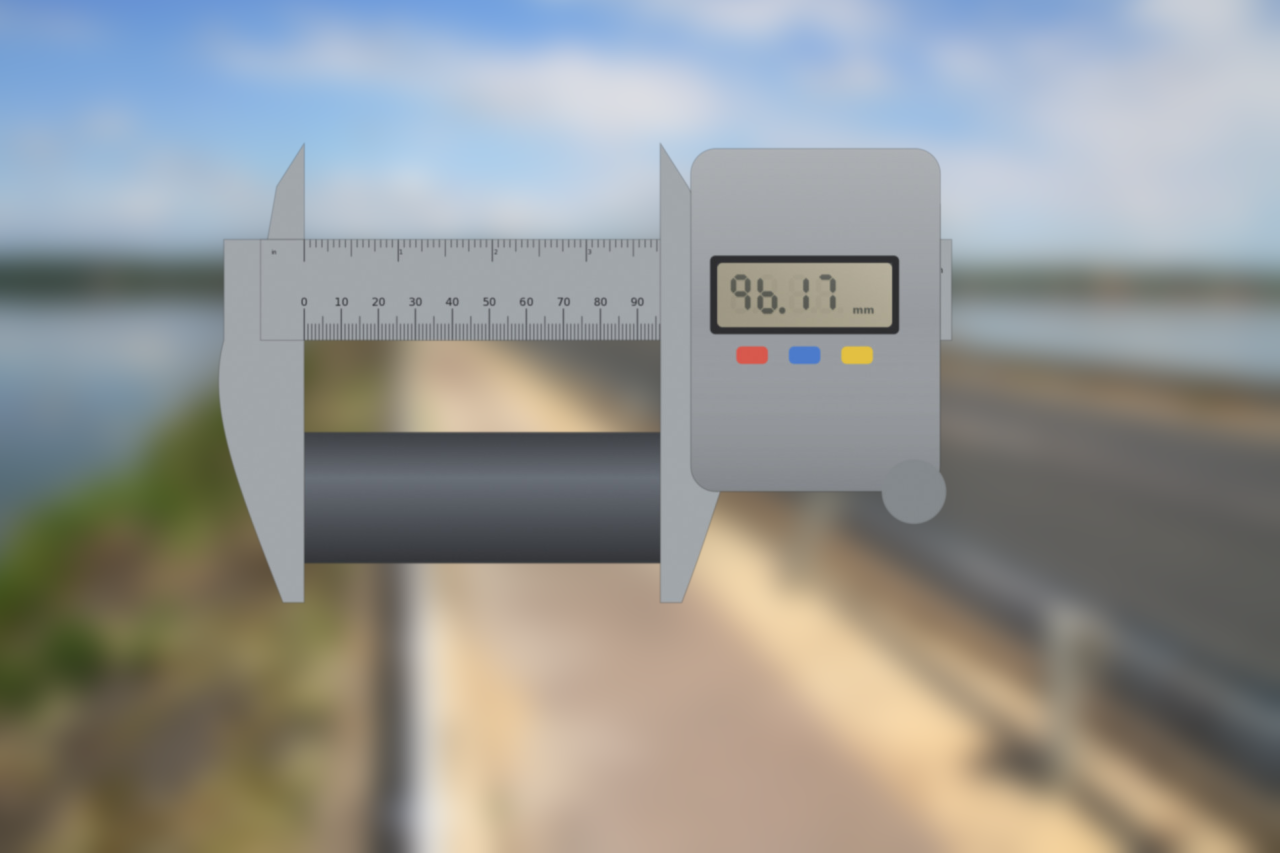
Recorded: 96.17 mm
